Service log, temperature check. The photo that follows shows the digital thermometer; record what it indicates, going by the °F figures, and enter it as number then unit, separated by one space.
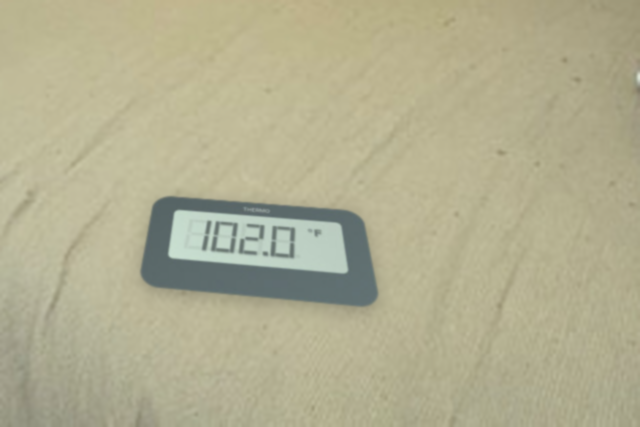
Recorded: 102.0 °F
